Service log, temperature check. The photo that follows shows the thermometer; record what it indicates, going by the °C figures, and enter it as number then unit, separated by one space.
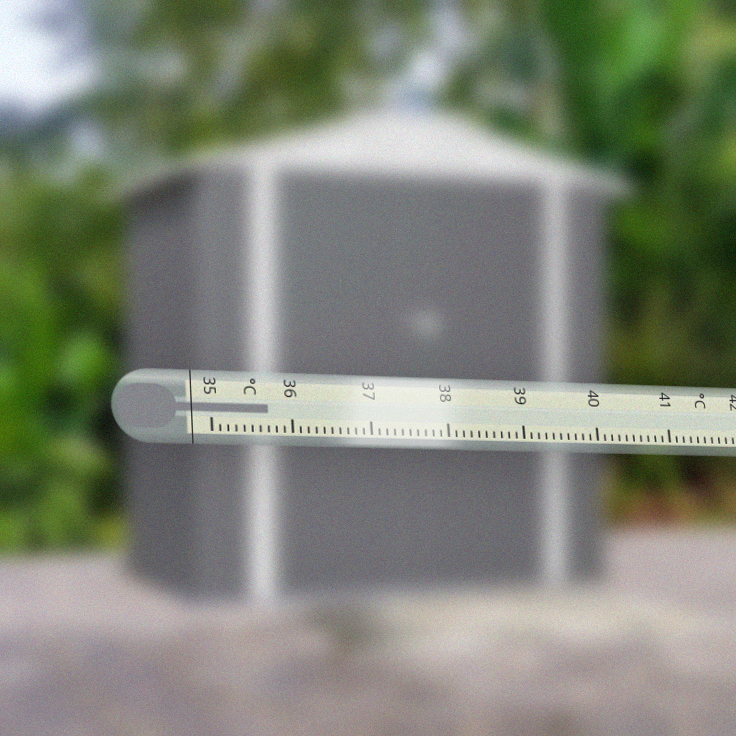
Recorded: 35.7 °C
